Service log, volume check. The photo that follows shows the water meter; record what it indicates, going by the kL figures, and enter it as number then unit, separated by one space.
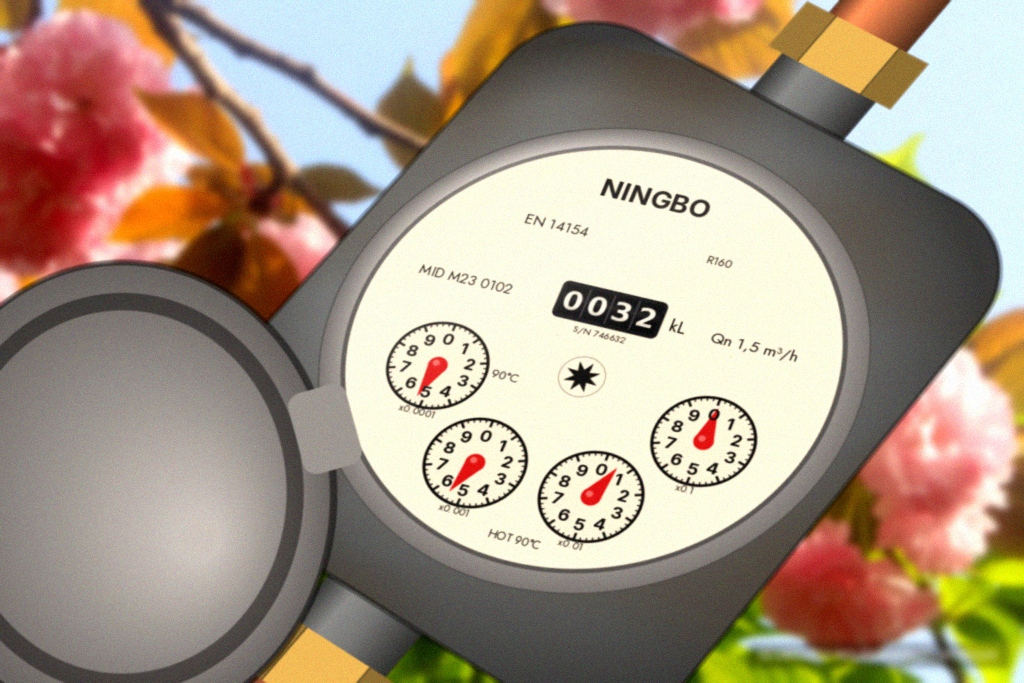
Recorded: 32.0055 kL
